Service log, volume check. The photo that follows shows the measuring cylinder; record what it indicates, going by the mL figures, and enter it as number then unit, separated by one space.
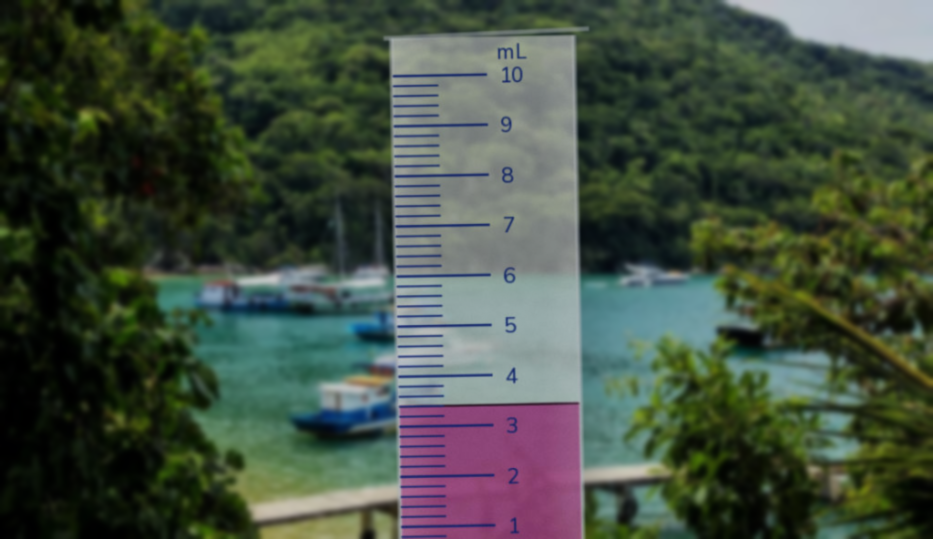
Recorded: 3.4 mL
